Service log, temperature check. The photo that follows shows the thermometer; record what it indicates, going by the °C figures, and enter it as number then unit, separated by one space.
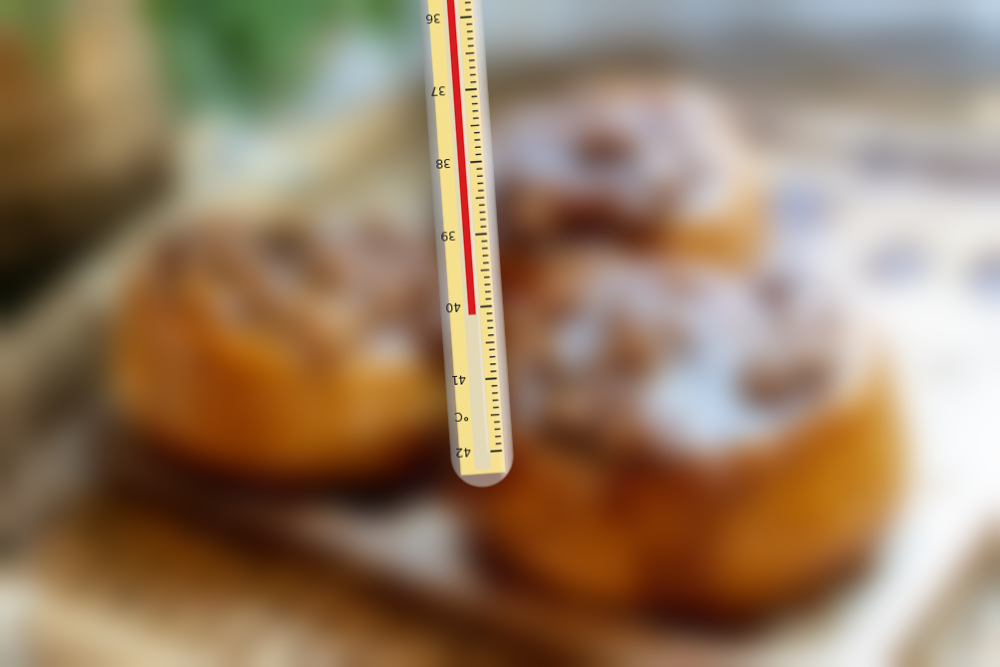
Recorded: 40.1 °C
